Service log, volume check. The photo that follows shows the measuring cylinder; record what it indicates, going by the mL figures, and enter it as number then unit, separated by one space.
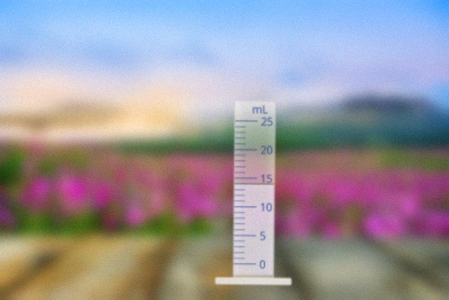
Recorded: 14 mL
